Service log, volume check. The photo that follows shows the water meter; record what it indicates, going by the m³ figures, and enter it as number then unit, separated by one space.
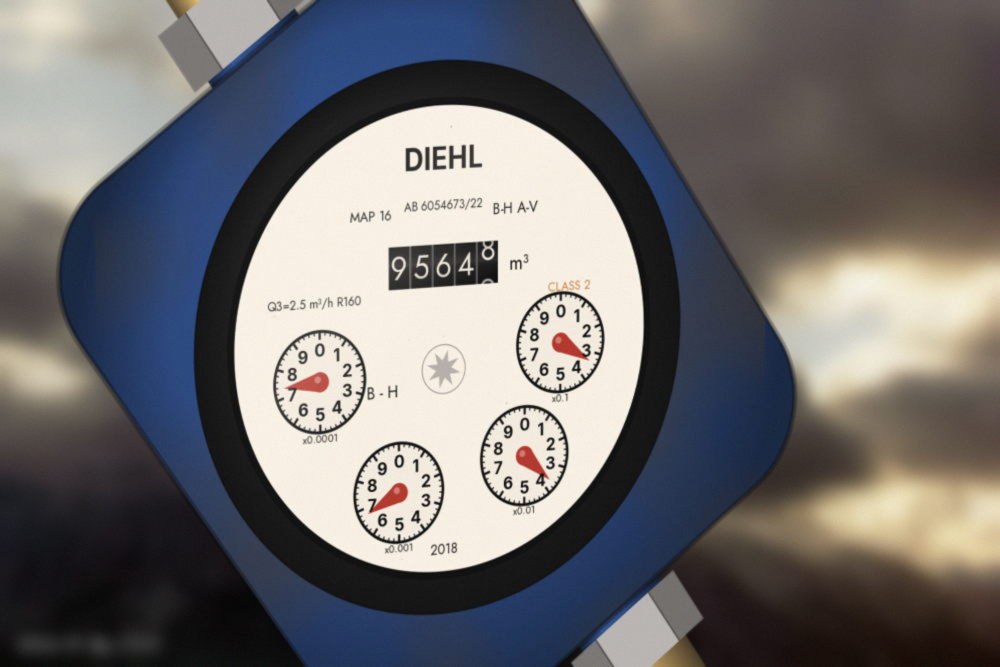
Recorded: 95648.3367 m³
